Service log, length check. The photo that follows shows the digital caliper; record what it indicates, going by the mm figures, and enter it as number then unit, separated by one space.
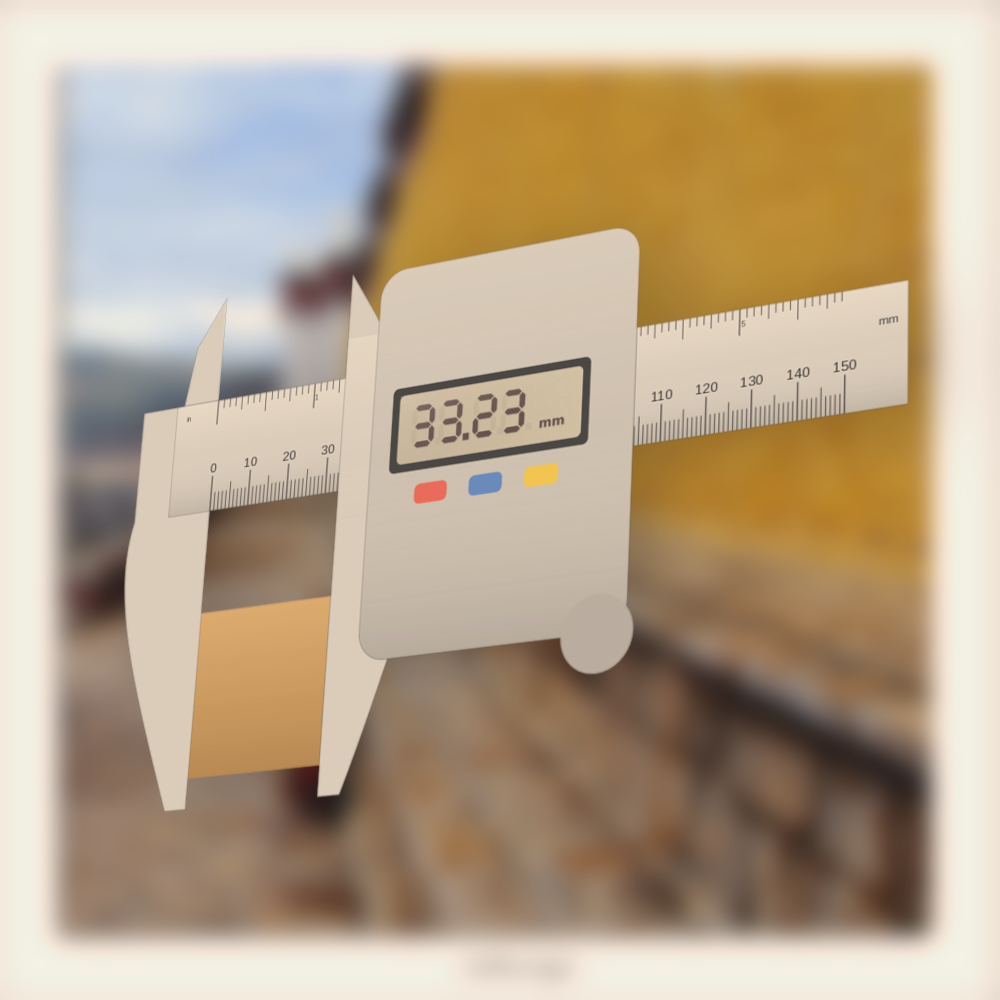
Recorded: 33.23 mm
